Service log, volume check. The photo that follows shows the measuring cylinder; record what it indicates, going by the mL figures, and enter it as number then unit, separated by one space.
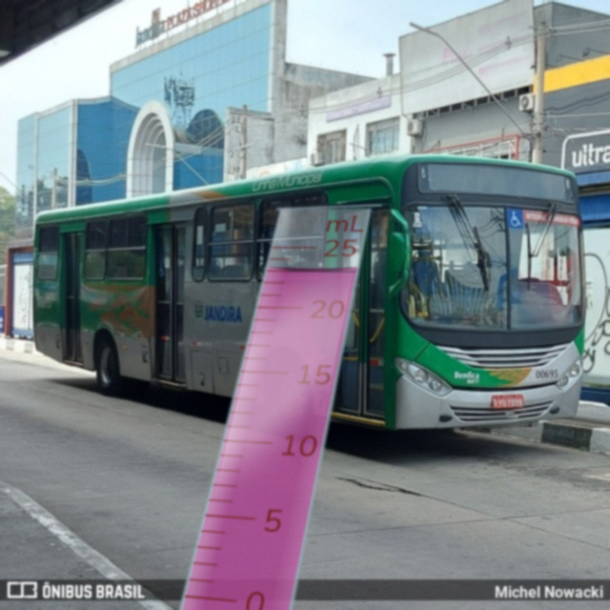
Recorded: 23 mL
